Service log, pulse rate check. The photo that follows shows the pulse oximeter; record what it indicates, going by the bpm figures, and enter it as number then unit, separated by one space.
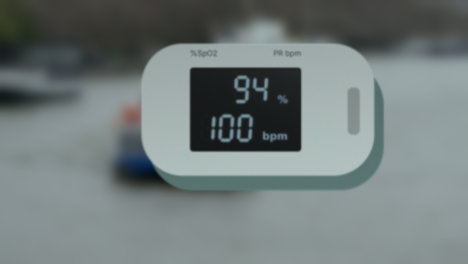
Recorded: 100 bpm
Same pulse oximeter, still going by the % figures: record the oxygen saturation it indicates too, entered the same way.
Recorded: 94 %
